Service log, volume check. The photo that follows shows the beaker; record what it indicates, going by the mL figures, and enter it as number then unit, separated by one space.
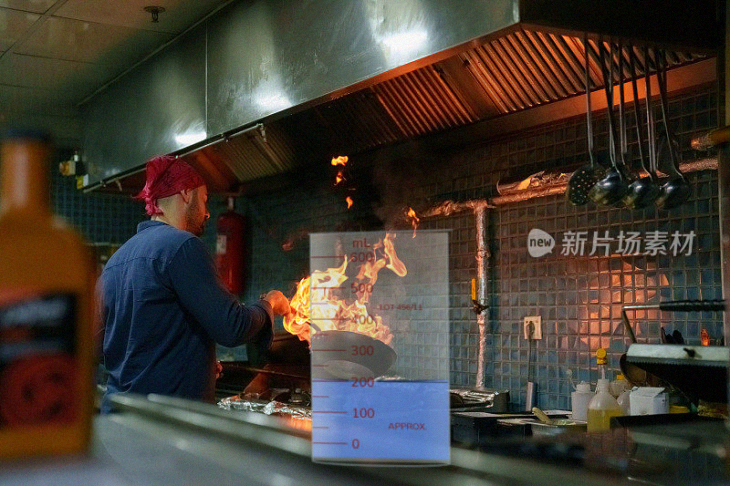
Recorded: 200 mL
